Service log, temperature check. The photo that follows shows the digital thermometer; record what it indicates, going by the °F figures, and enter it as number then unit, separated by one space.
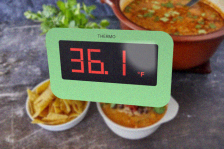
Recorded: 36.1 °F
